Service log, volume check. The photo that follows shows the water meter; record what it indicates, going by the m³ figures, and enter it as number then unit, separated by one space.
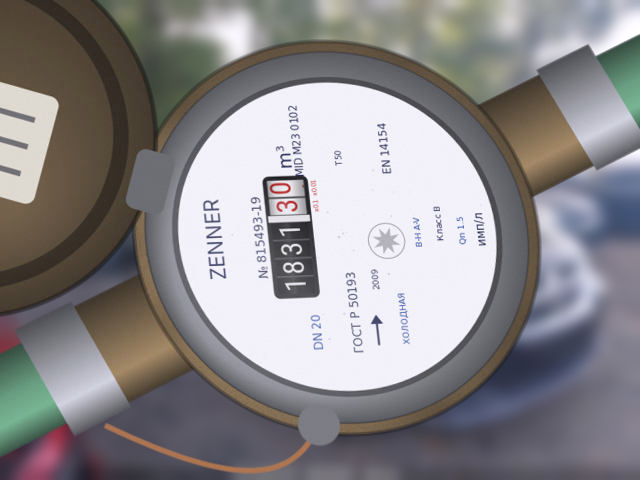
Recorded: 1831.30 m³
